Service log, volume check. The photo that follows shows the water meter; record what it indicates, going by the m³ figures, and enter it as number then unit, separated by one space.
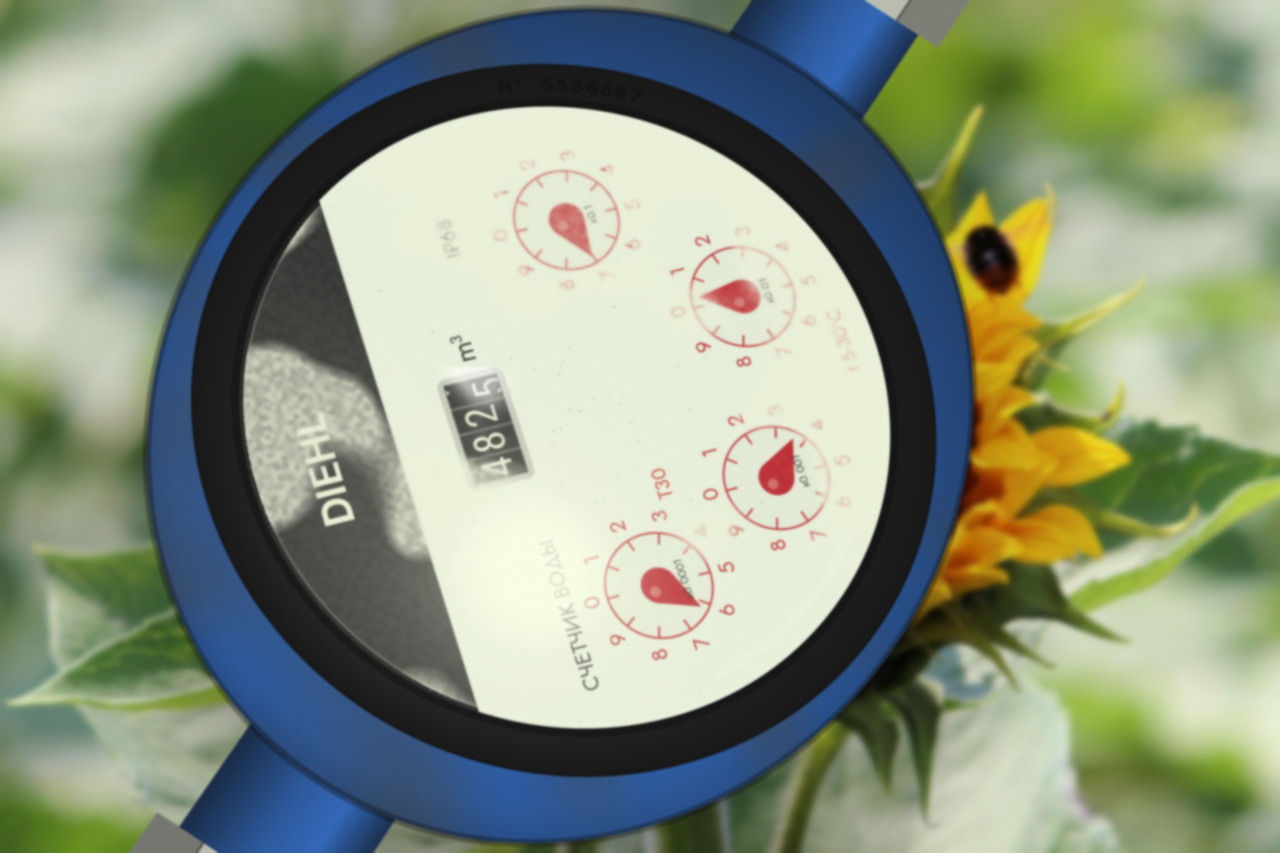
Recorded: 4824.7036 m³
